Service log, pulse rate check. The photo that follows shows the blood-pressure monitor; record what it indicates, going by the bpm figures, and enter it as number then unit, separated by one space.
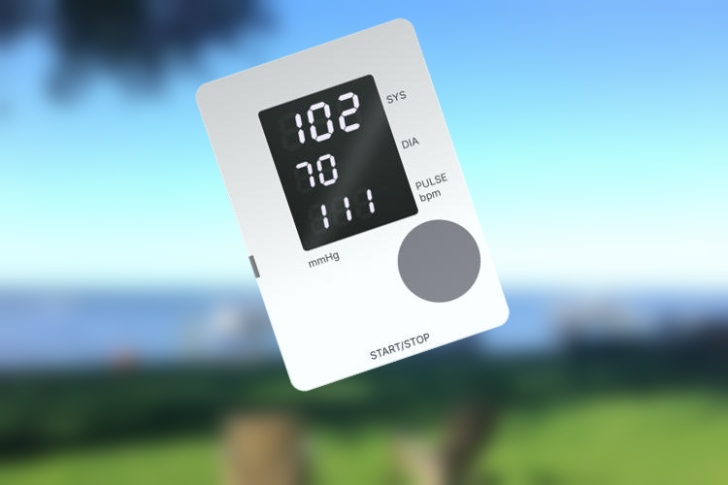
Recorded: 111 bpm
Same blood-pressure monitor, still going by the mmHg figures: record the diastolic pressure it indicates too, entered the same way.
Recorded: 70 mmHg
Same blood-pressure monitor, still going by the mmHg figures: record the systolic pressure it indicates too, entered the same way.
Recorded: 102 mmHg
